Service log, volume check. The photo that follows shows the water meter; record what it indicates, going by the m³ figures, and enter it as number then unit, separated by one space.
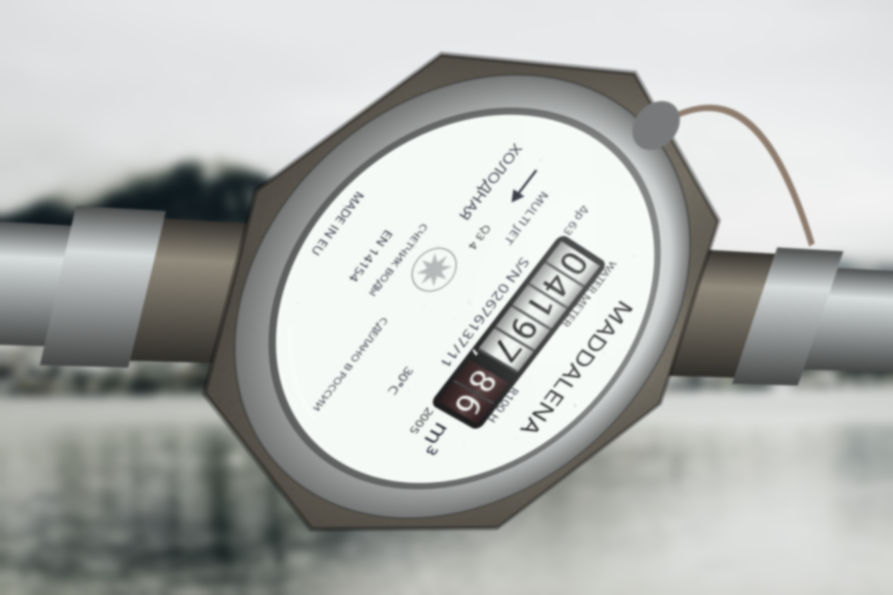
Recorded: 4197.86 m³
